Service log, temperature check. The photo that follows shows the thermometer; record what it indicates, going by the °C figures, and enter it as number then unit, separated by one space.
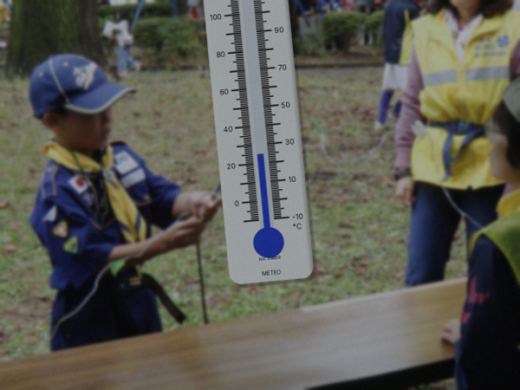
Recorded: 25 °C
